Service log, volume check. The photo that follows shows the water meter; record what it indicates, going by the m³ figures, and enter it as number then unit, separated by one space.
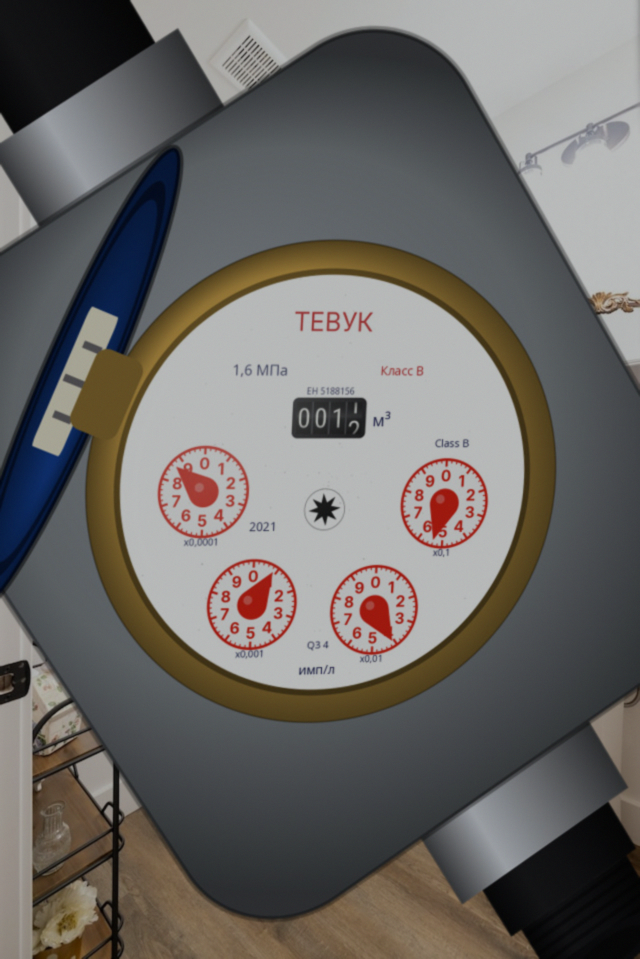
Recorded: 11.5408 m³
